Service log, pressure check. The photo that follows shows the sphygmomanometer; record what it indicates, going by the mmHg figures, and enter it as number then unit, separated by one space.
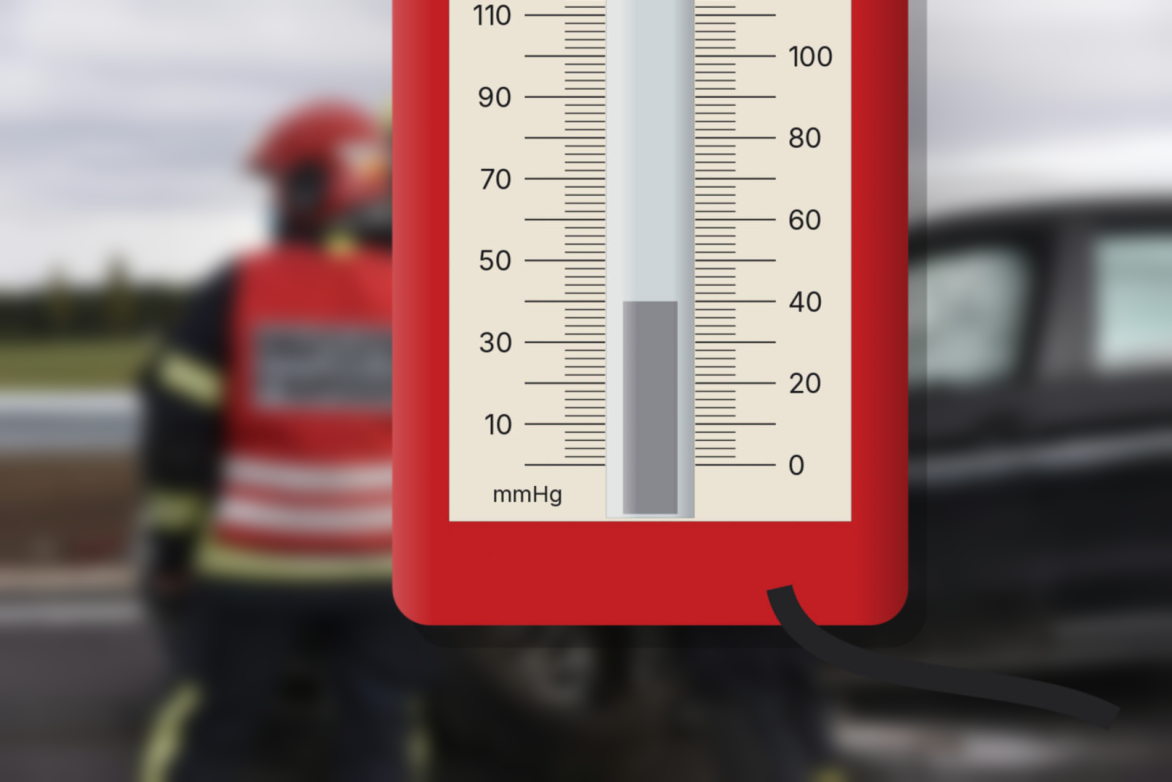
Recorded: 40 mmHg
